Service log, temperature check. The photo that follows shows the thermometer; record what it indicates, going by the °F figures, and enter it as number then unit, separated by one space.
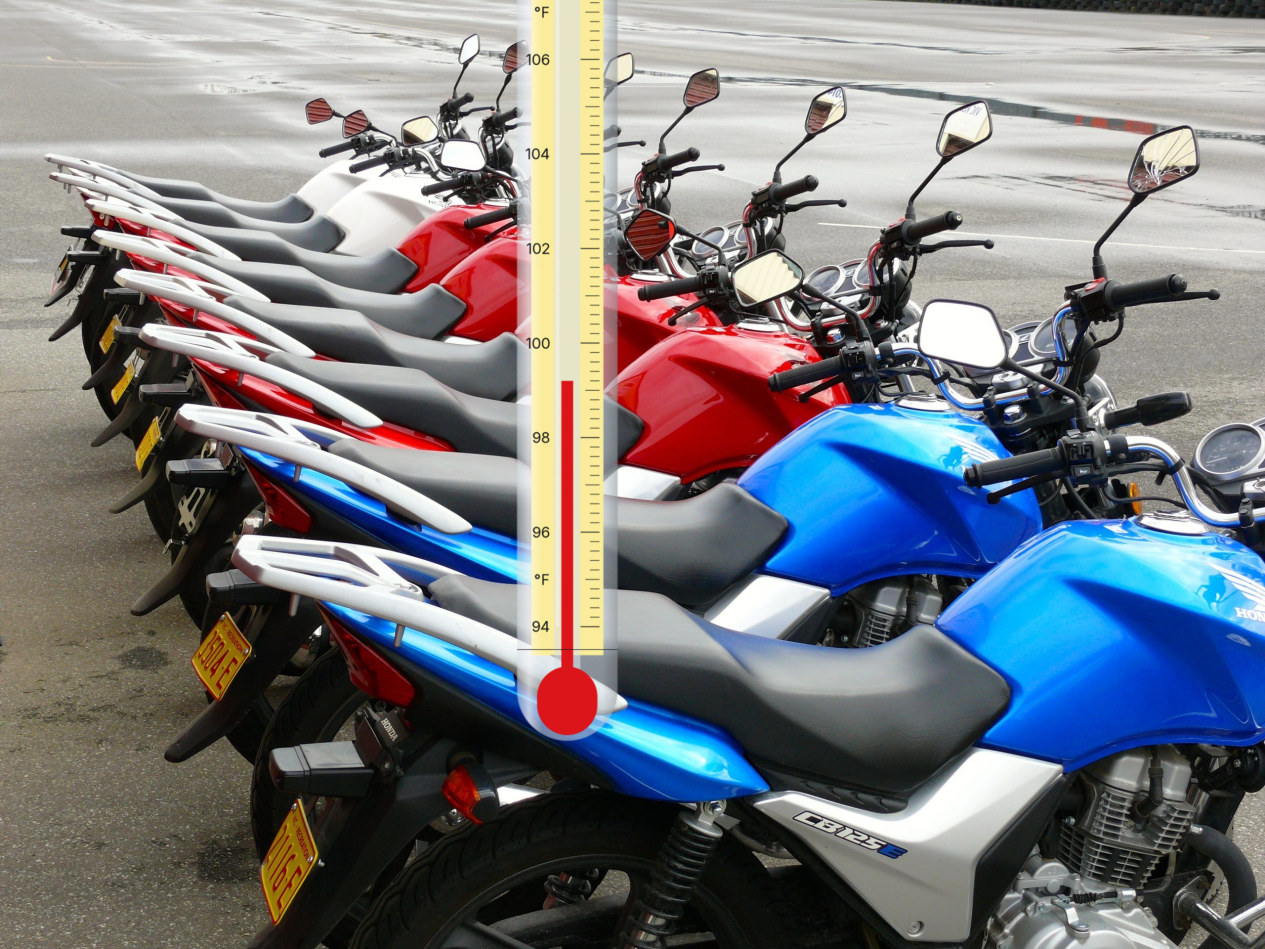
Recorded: 99.2 °F
